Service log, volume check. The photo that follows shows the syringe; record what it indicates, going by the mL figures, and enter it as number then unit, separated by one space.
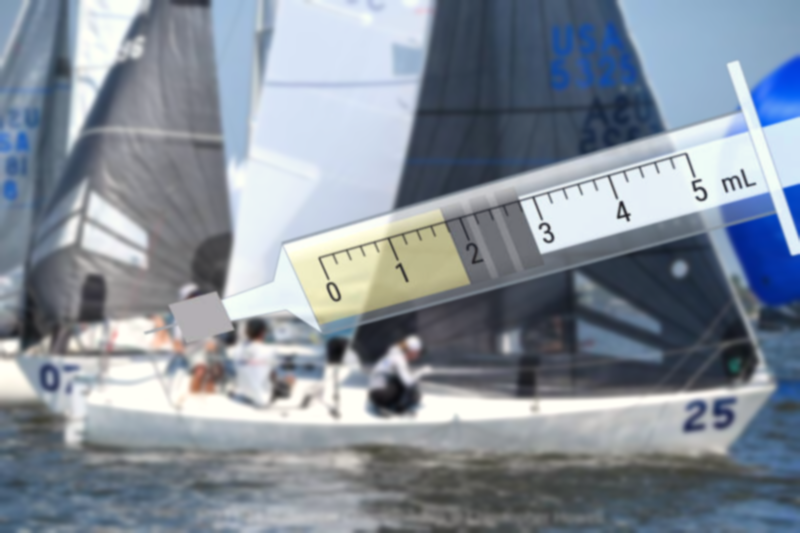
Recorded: 1.8 mL
